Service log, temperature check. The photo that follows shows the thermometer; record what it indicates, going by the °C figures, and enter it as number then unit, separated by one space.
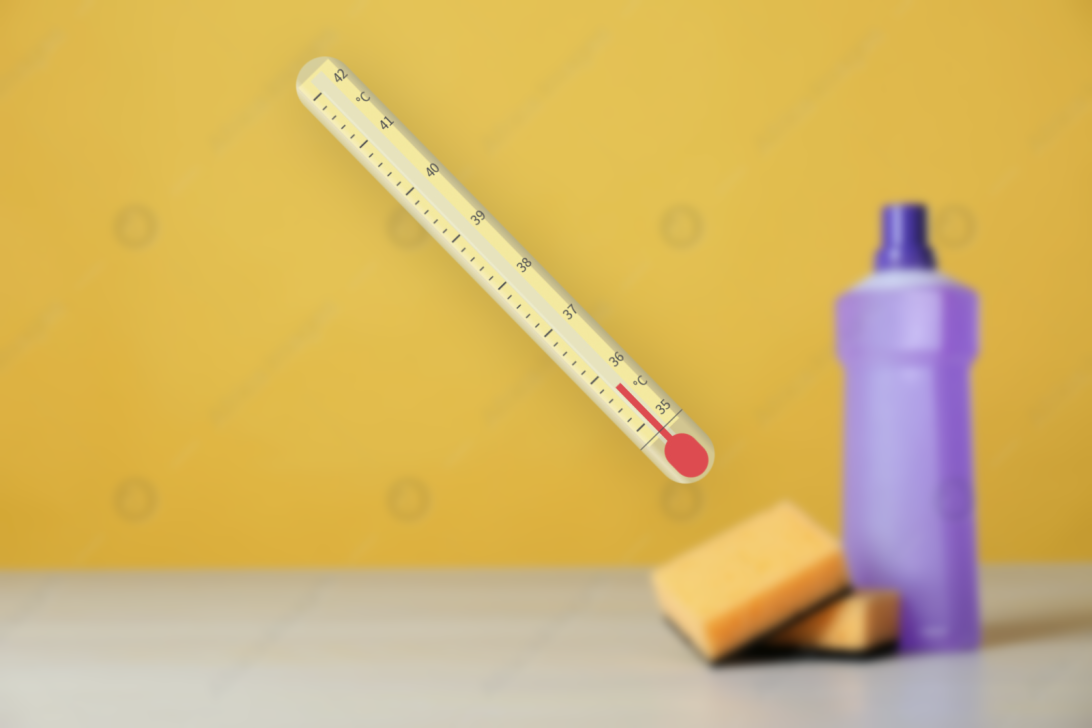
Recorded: 35.7 °C
